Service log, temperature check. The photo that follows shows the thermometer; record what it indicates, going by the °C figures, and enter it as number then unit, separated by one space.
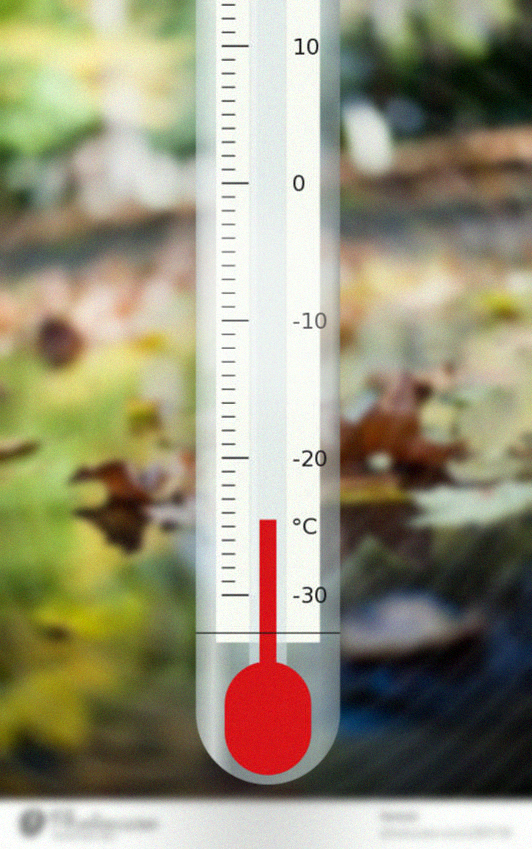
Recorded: -24.5 °C
